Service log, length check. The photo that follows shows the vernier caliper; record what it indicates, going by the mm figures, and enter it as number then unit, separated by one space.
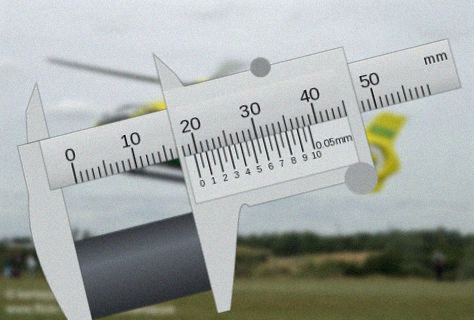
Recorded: 19.6 mm
